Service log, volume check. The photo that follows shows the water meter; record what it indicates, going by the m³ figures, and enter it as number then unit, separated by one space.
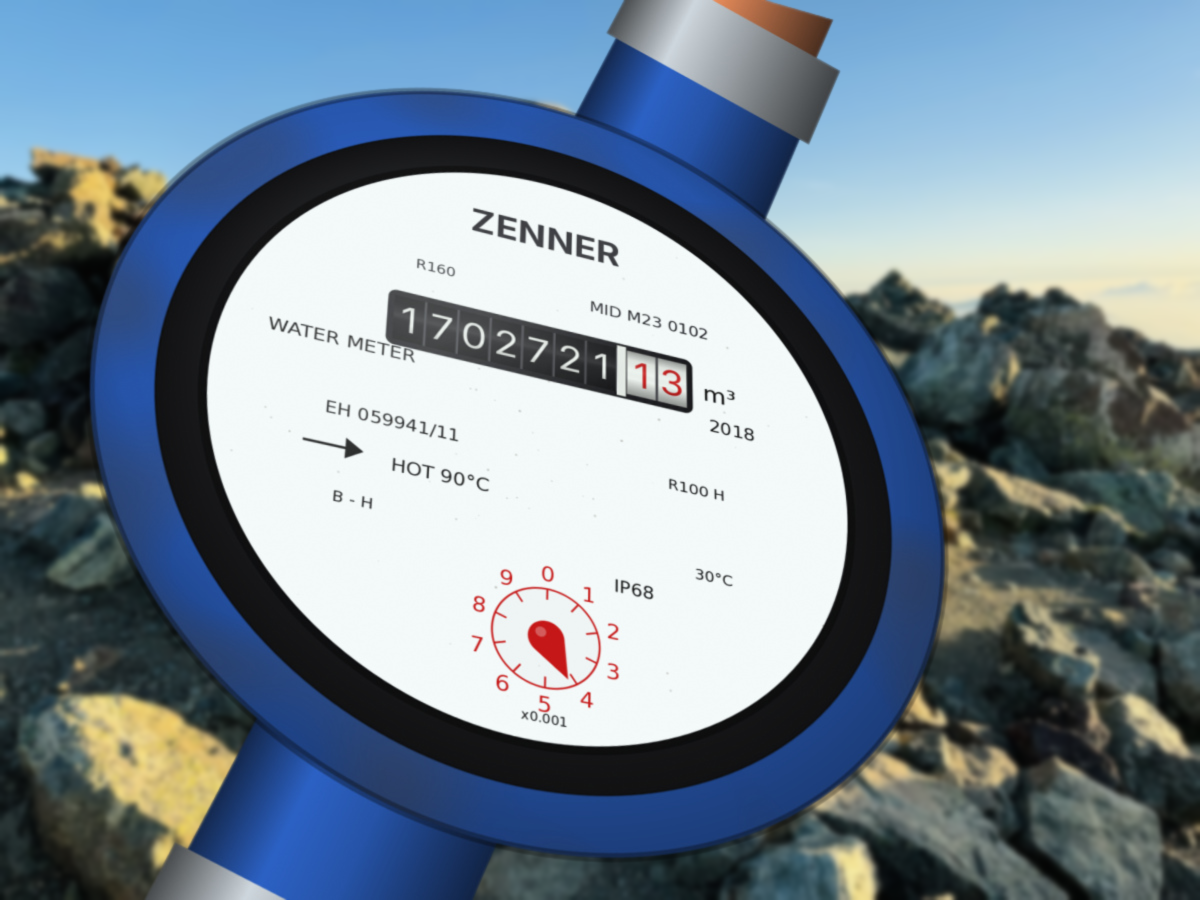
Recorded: 1702721.134 m³
